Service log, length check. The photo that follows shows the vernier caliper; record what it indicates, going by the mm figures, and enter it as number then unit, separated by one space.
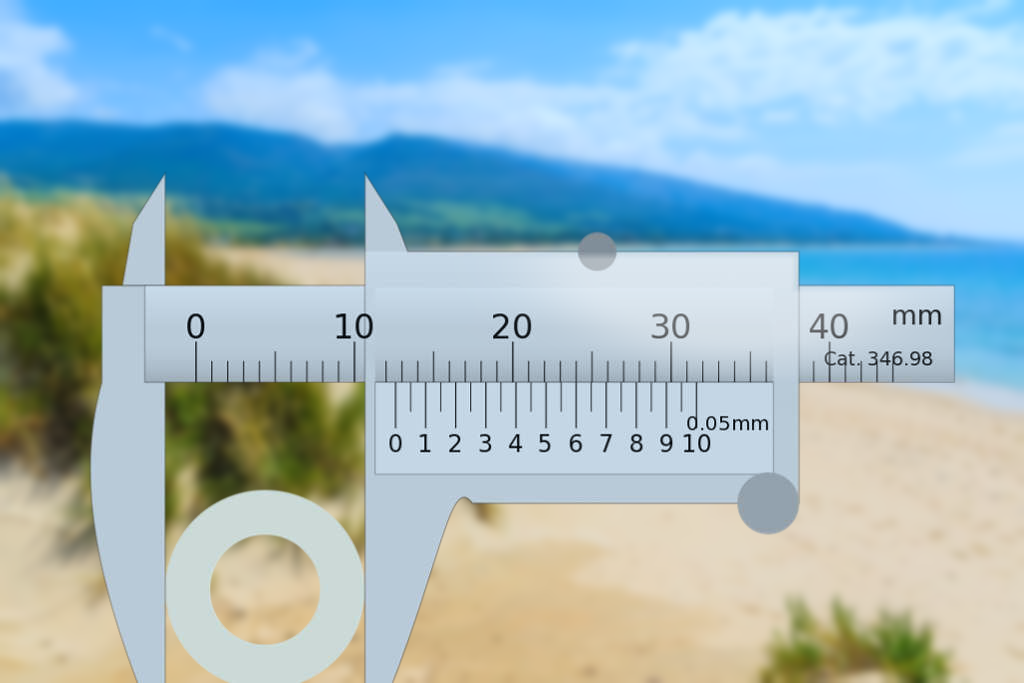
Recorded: 12.6 mm
